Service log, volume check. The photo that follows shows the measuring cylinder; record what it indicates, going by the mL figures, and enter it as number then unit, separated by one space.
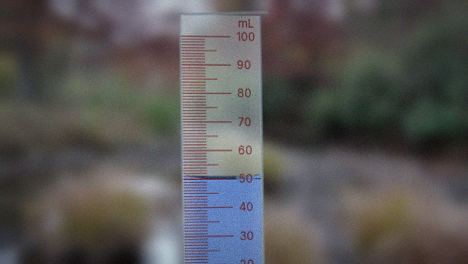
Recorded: 50 mL
